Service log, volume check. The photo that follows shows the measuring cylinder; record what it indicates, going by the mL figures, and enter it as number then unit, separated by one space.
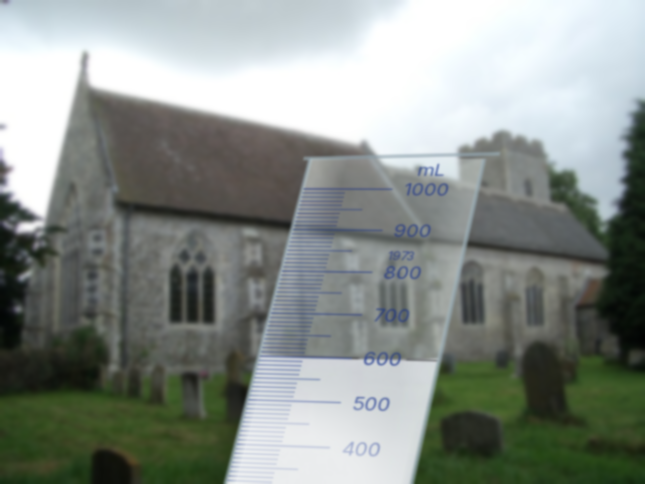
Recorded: 600 mL
